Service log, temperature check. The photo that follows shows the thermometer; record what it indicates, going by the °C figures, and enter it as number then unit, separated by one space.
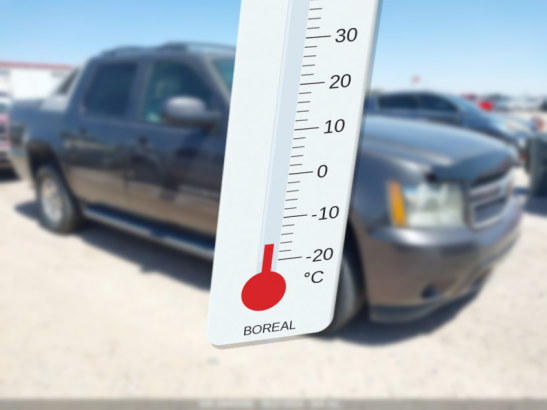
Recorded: -16 °C
